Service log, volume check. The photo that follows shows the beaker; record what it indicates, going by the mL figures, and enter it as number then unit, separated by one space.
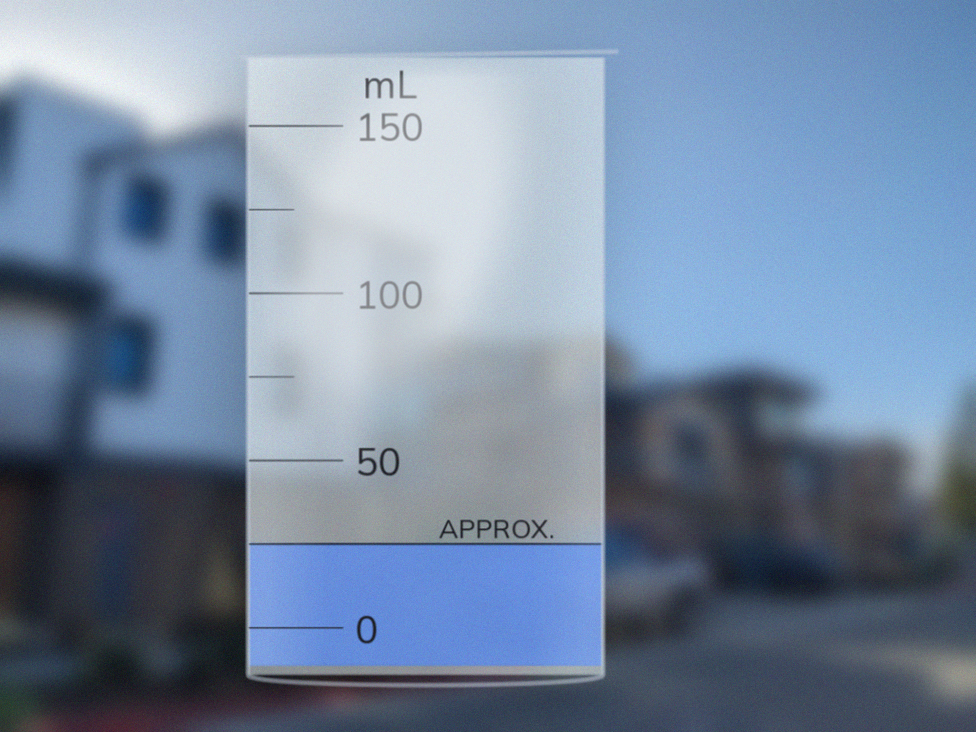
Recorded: 25 mL
